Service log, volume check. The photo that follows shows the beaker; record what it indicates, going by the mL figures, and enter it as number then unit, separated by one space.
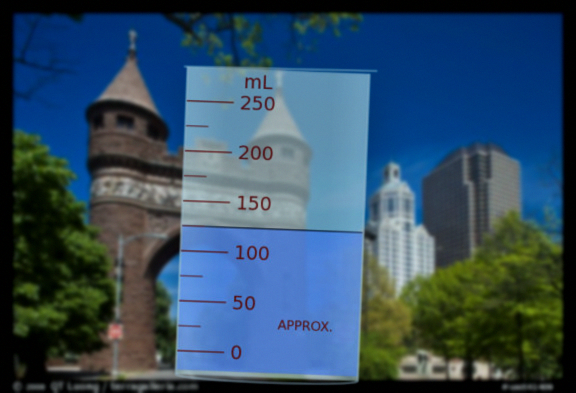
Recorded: 125 mL
